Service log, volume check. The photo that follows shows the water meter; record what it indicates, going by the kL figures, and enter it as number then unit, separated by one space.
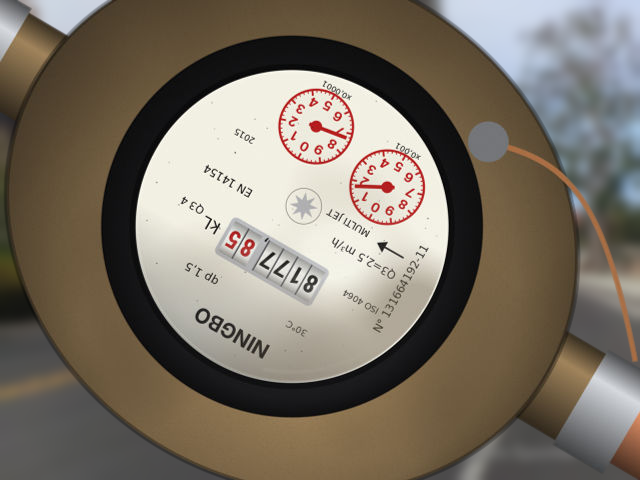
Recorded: 8177.8517 kL
